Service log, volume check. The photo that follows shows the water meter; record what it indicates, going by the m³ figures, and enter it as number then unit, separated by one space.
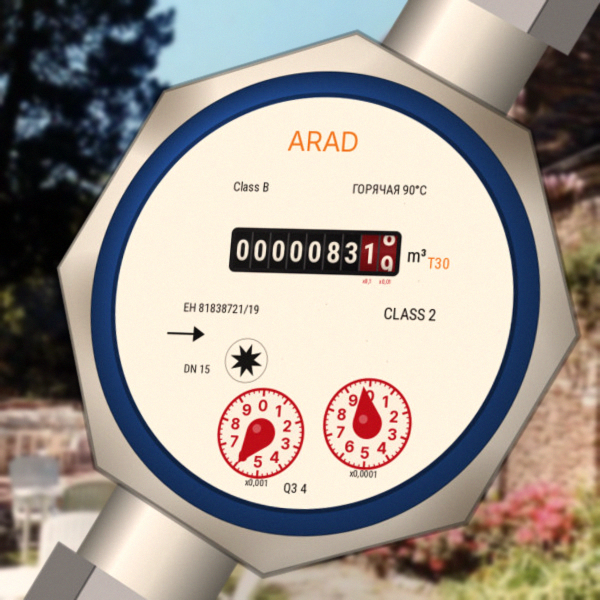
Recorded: 83.1859 m³
